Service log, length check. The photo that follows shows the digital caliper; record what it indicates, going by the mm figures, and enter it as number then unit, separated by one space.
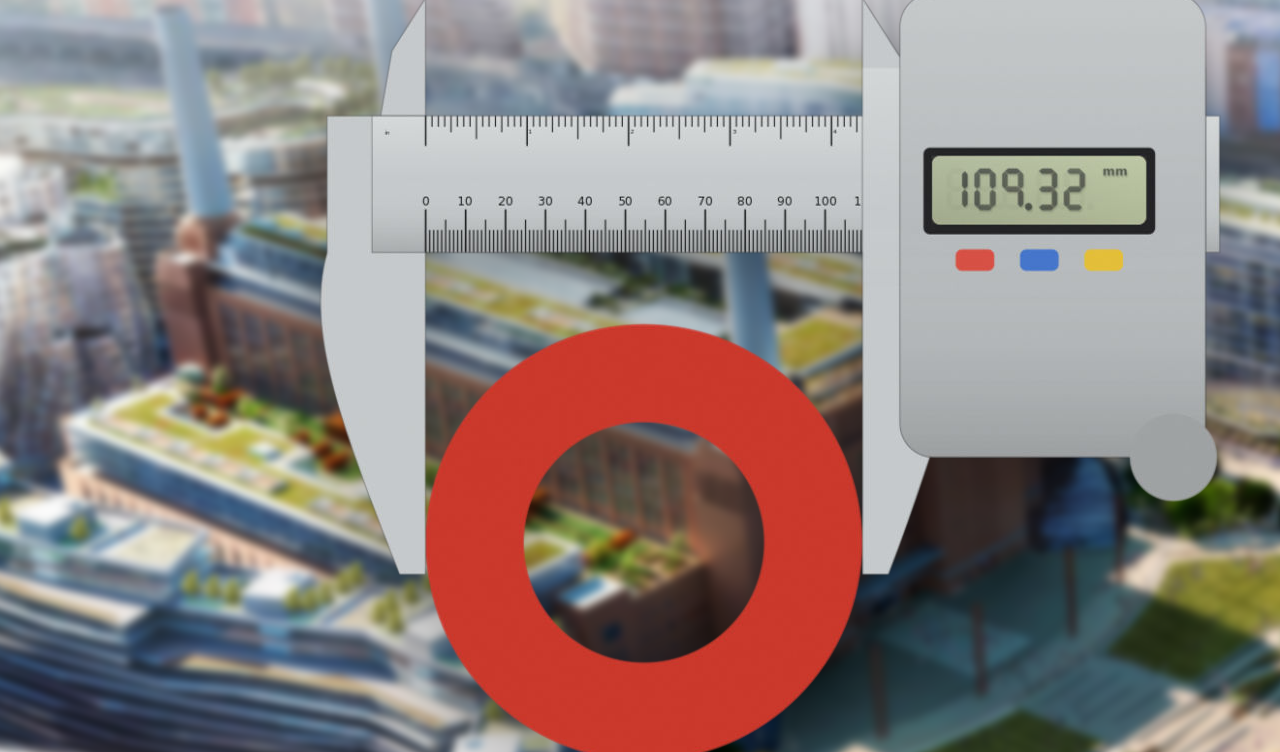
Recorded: 109.32 mm
